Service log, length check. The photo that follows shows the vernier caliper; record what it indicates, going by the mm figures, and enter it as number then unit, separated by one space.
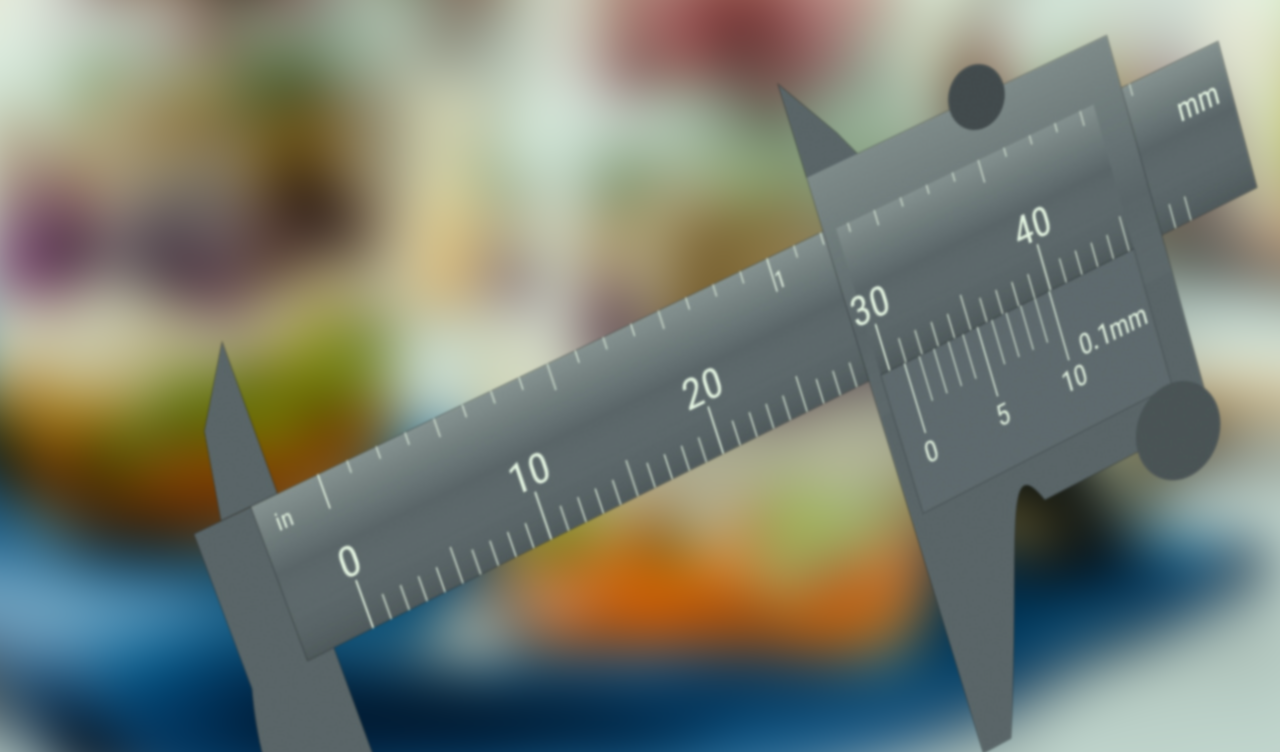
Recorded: 30.9 mm
